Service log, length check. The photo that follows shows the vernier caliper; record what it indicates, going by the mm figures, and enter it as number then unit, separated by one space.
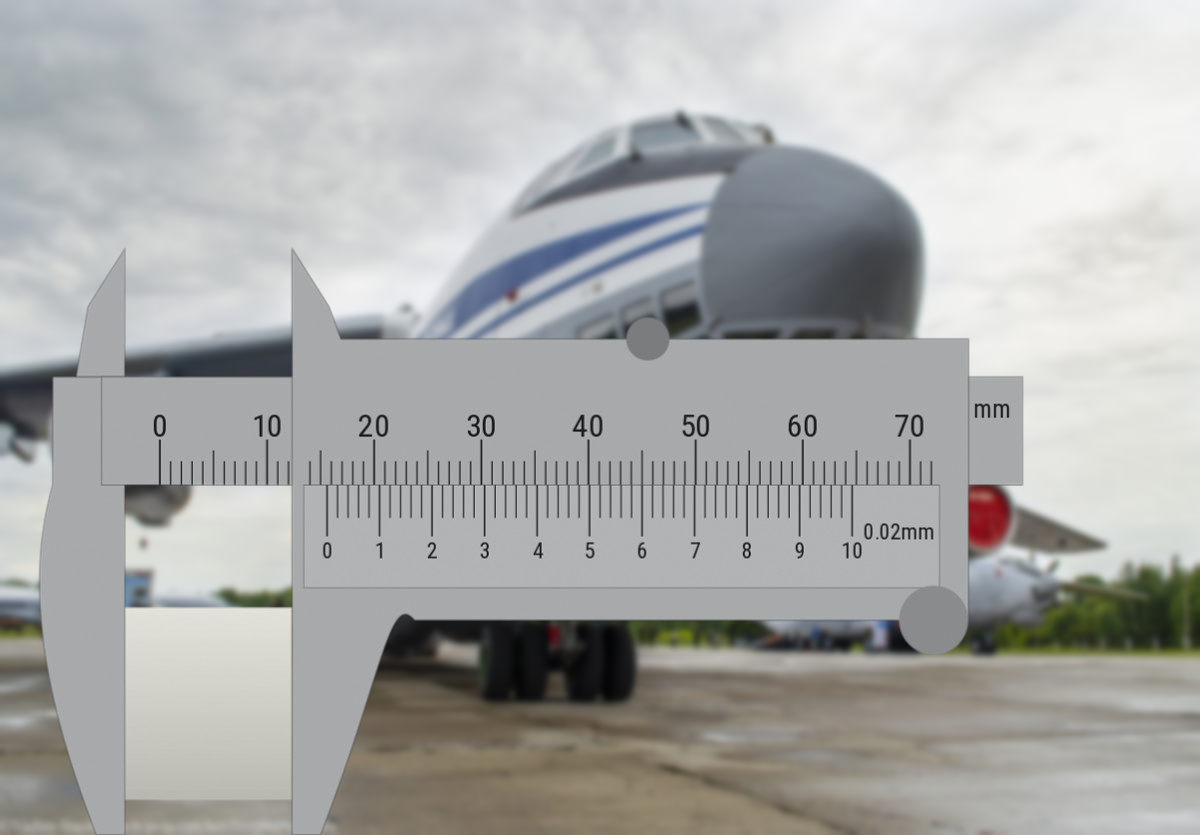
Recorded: 15.6 mm
